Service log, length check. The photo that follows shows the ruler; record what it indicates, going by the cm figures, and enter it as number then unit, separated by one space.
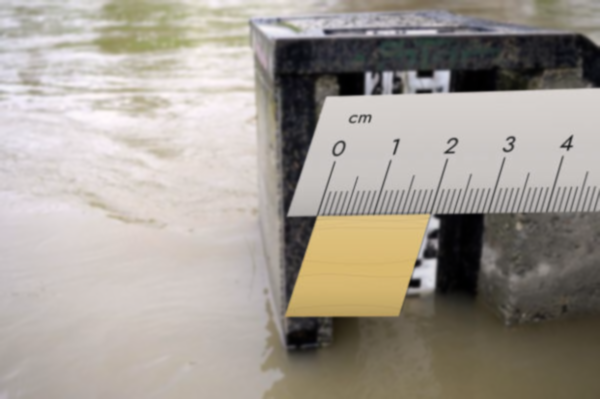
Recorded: 2 cm
